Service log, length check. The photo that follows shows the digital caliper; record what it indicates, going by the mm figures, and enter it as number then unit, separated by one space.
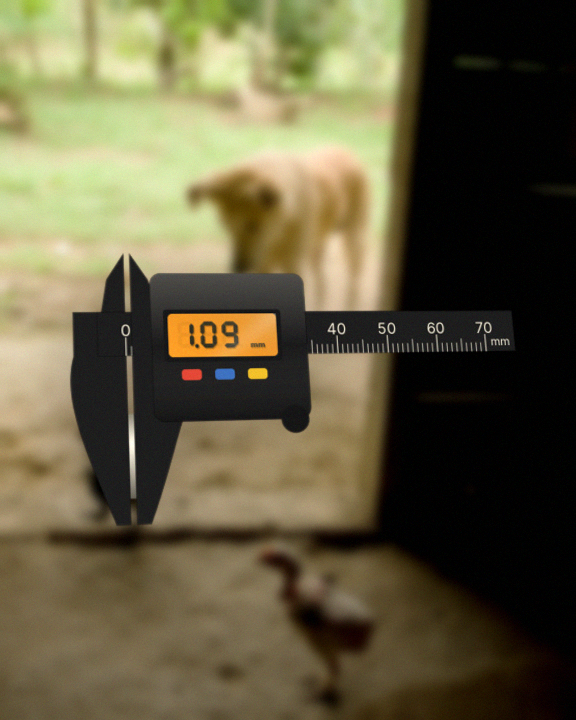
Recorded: 1.09 mm
